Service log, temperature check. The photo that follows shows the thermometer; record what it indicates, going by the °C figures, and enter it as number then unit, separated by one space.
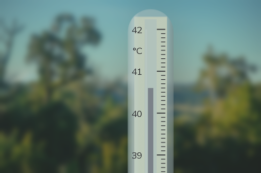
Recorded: 40.6 °C
